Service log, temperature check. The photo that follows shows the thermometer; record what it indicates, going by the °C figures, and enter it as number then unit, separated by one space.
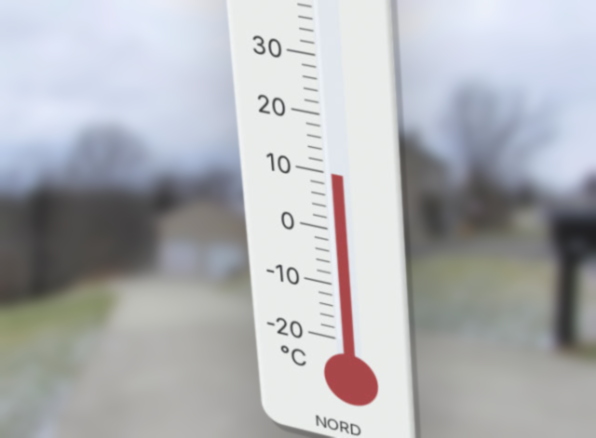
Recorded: 10 °C
